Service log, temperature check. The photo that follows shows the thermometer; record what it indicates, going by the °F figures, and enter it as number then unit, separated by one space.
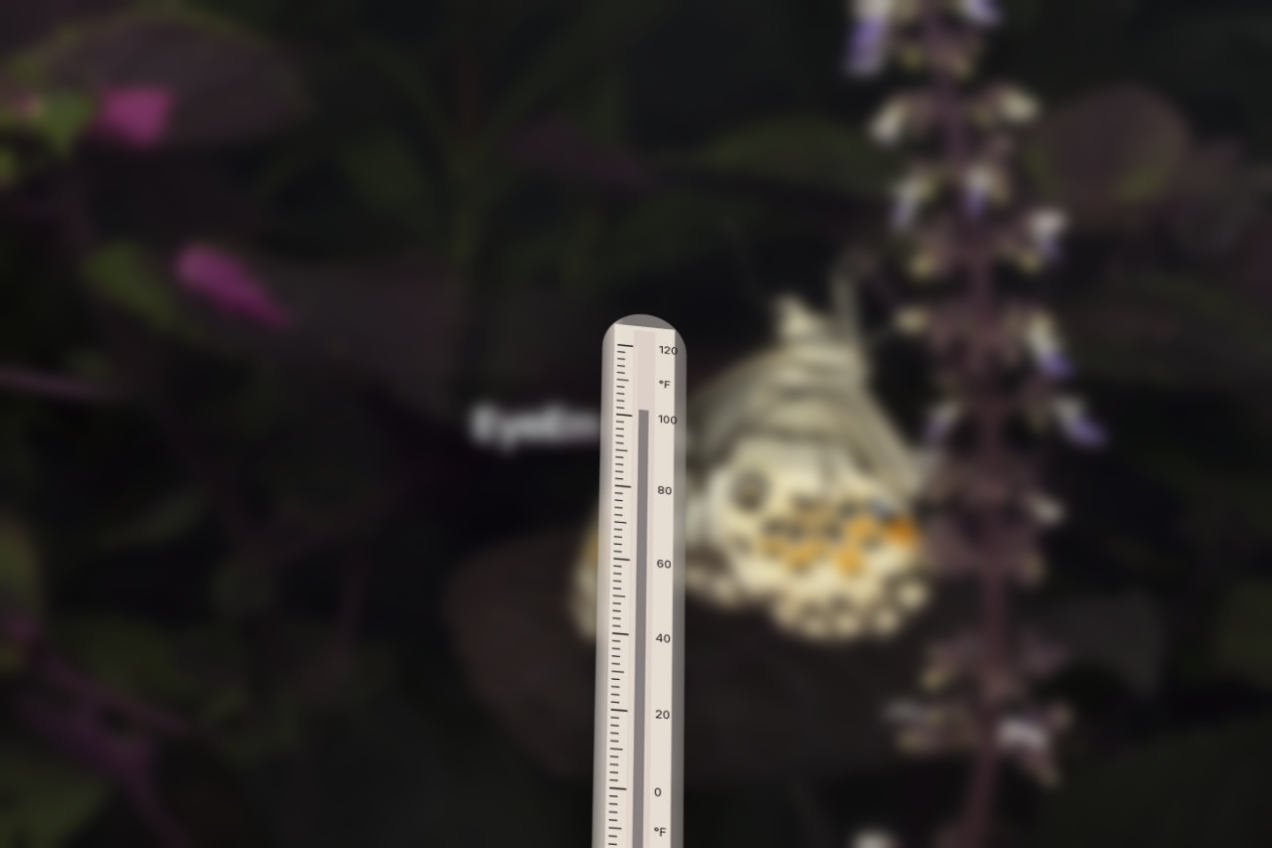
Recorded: 102 °F
